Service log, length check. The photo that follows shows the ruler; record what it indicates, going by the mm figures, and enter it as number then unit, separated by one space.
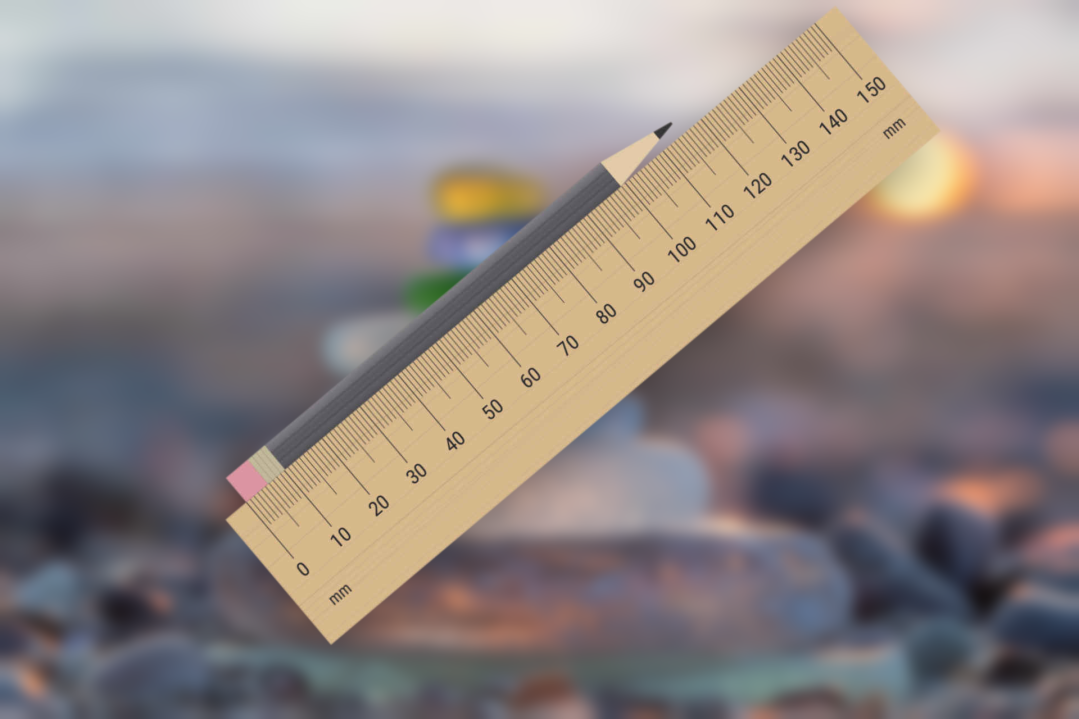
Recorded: 115 mm
